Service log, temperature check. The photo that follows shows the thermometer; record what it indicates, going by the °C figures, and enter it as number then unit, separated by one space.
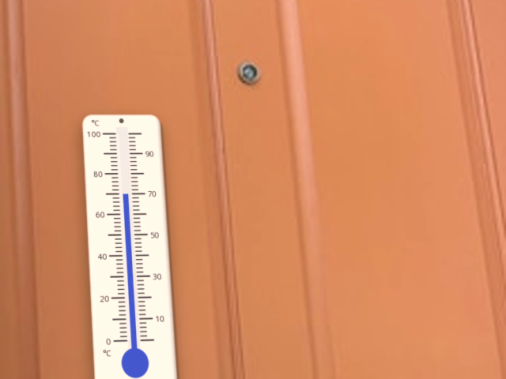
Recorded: 70 °C
